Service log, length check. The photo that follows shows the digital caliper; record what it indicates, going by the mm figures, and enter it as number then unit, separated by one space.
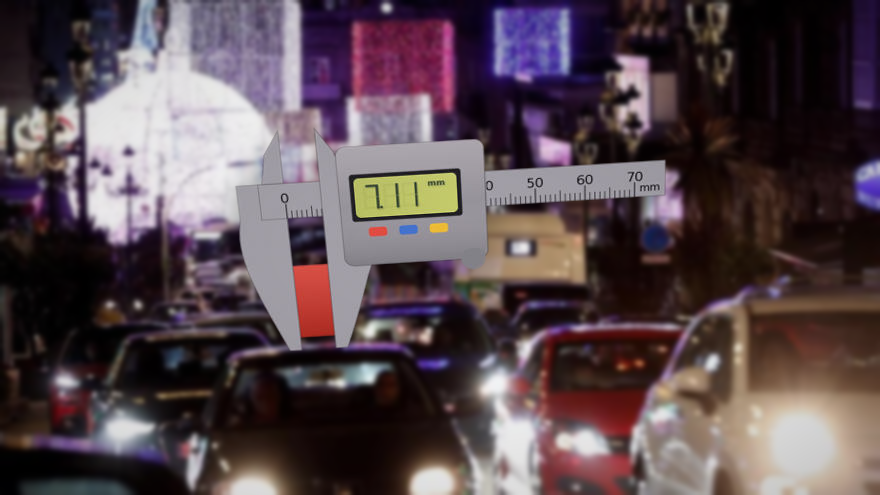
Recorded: 7.11 mm
